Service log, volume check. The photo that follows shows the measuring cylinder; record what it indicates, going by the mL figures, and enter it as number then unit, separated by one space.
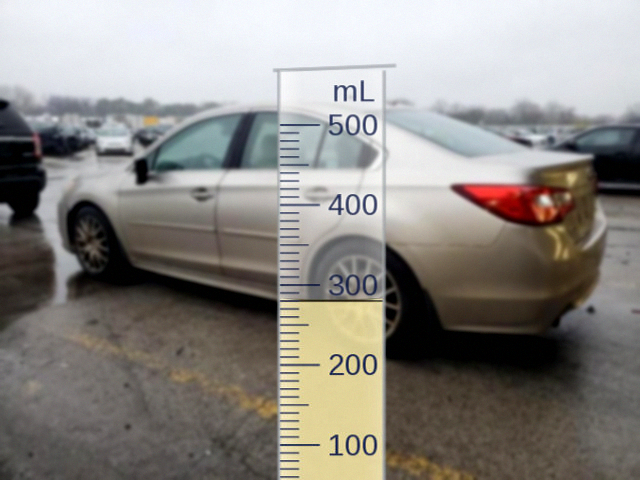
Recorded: 280 mL
